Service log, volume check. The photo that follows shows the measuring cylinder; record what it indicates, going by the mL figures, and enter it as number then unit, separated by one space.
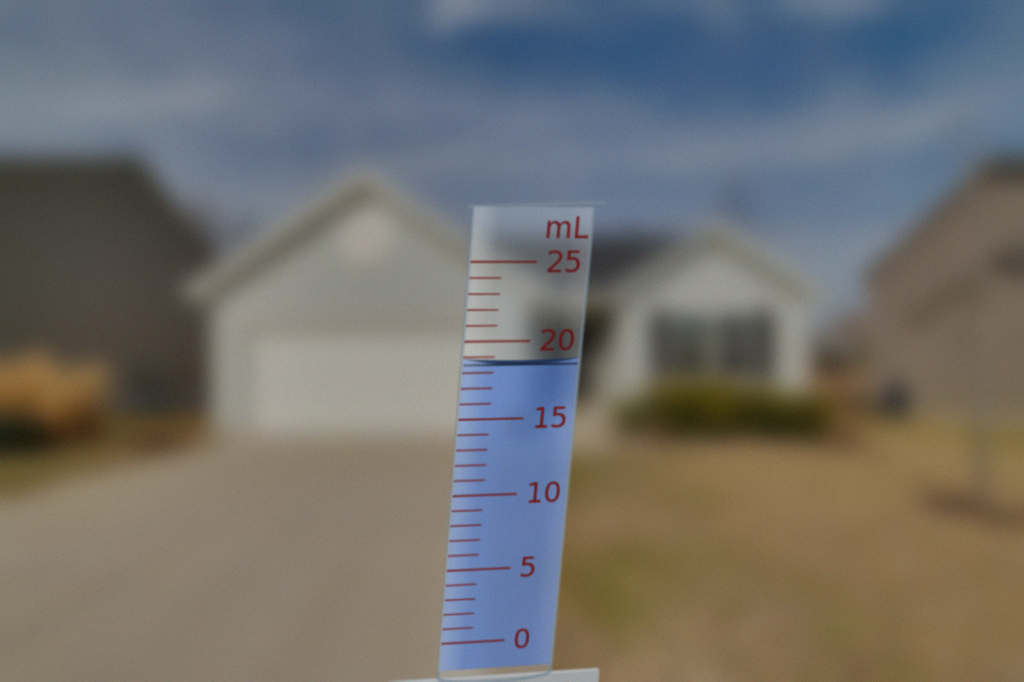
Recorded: 18.5 mL
